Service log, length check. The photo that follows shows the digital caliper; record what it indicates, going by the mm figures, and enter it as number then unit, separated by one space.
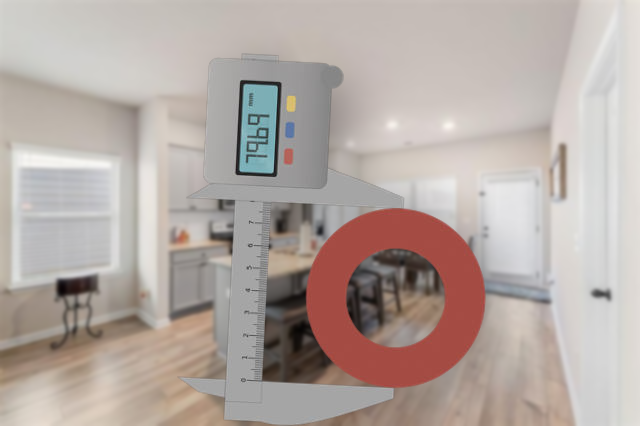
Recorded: 79.69 mm
